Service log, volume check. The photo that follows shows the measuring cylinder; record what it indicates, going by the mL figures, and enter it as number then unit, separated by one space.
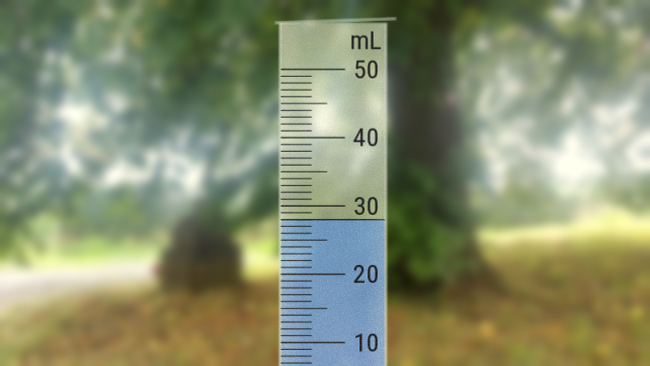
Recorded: 28 mL
